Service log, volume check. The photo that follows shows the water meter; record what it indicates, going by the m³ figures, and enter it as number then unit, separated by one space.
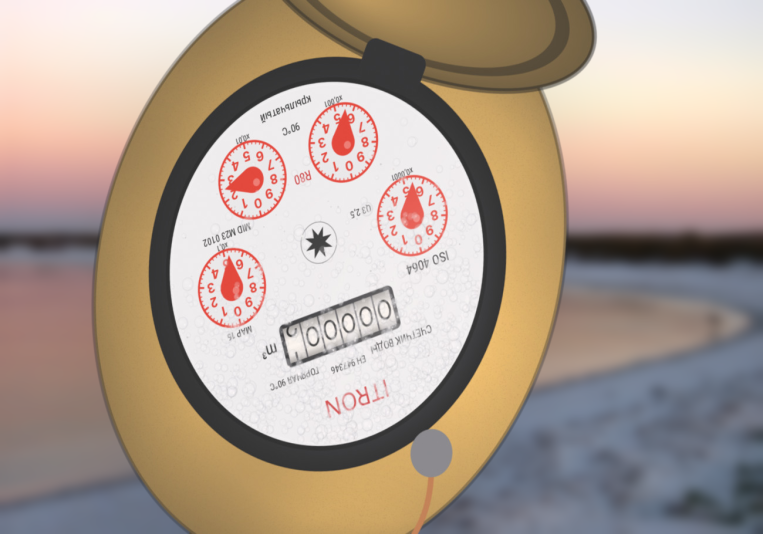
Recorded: 1.5255 m³
